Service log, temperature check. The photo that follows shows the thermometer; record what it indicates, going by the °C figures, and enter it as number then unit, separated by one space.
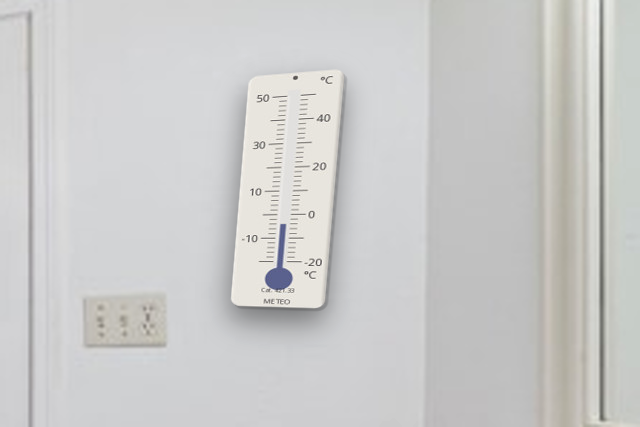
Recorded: -4 °C
